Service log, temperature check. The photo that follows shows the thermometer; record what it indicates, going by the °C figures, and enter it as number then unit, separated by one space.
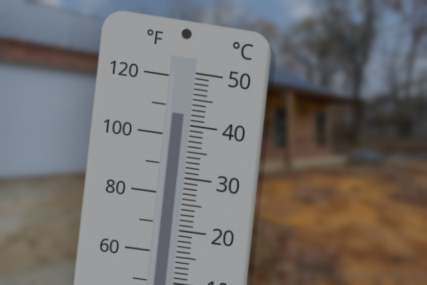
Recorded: 42 °C
